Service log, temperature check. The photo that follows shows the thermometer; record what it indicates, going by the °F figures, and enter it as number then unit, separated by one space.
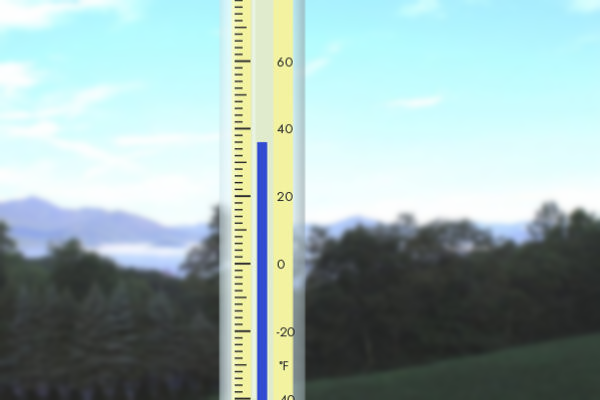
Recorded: 36 °F
